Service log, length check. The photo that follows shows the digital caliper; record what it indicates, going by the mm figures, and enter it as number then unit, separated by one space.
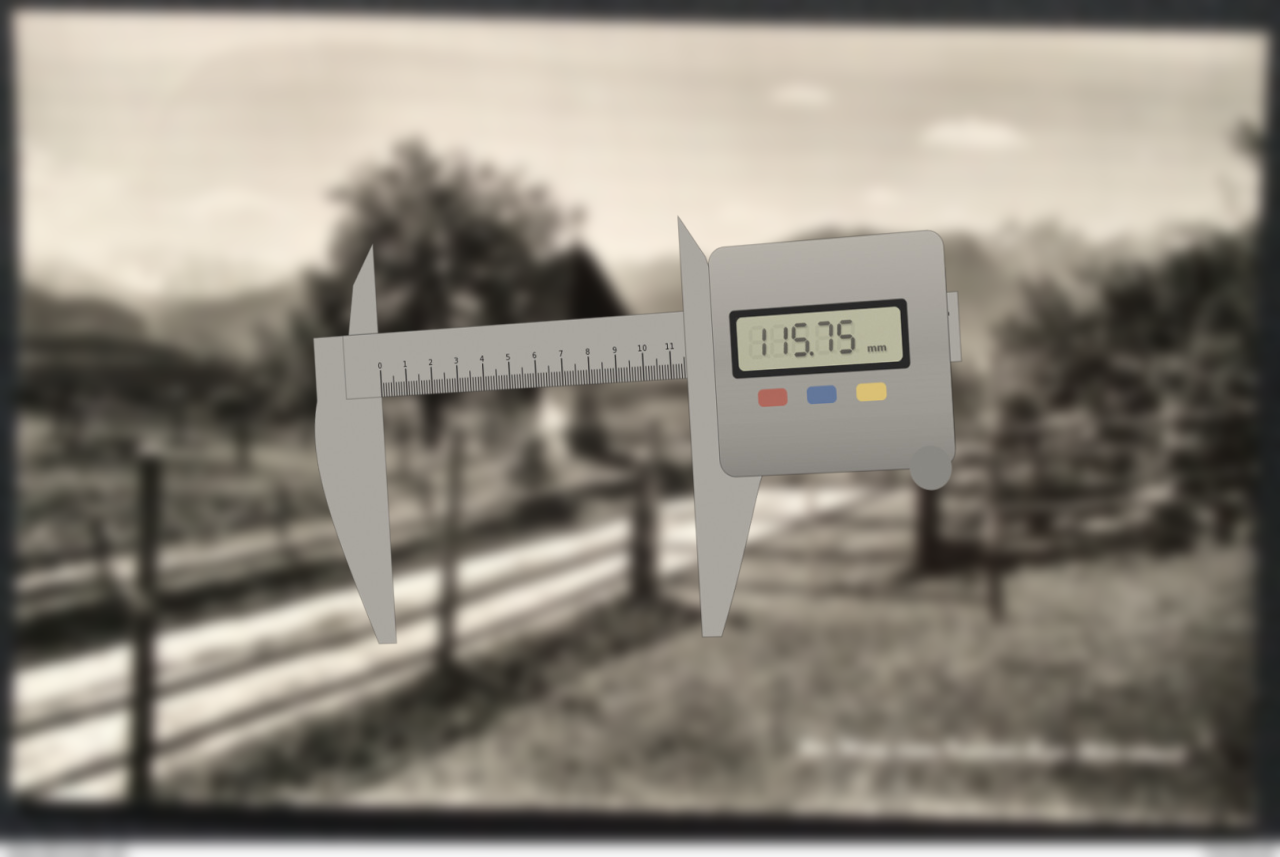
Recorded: 115.75 mm
